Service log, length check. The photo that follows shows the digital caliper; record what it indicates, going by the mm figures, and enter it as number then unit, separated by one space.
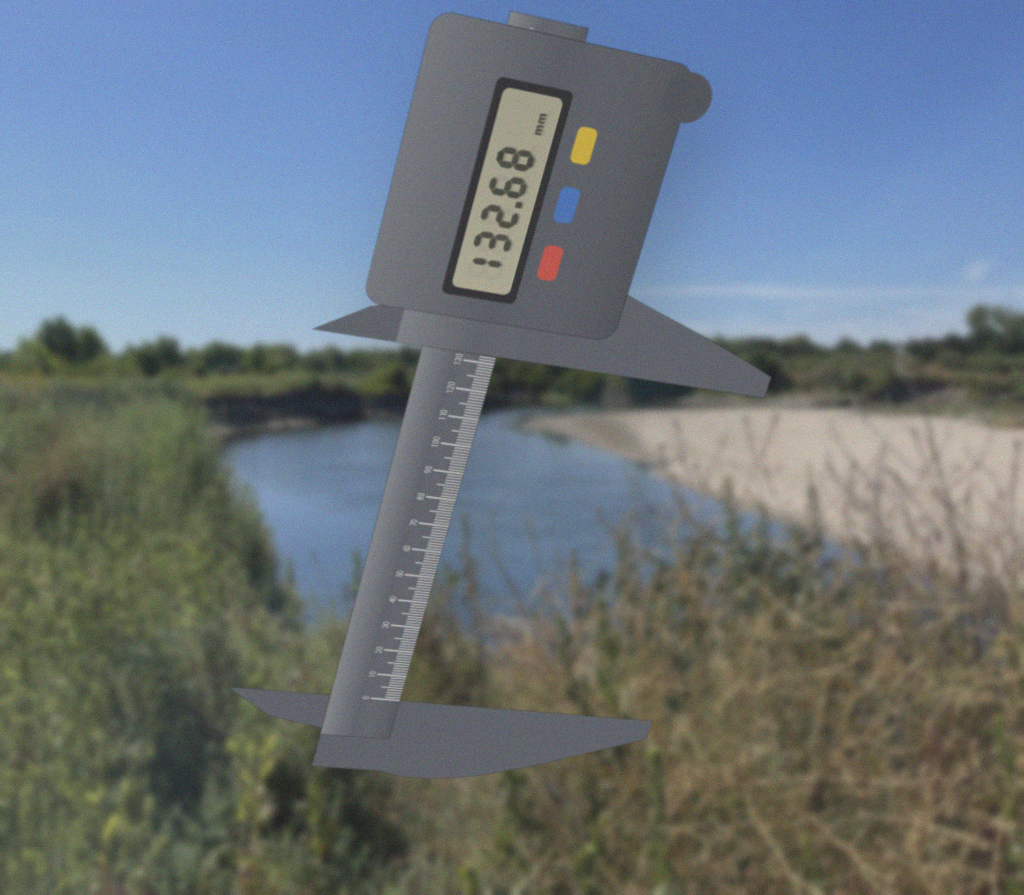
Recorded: 132.68 mm
